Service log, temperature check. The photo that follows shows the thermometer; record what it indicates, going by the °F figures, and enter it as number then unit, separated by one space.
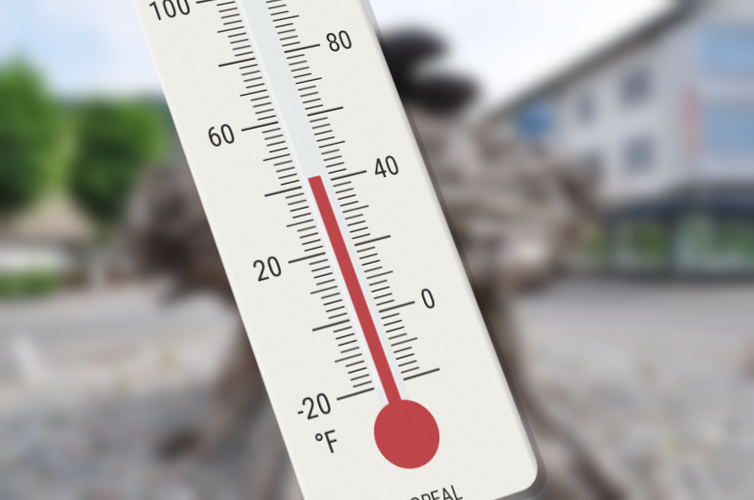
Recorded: 42 °F
